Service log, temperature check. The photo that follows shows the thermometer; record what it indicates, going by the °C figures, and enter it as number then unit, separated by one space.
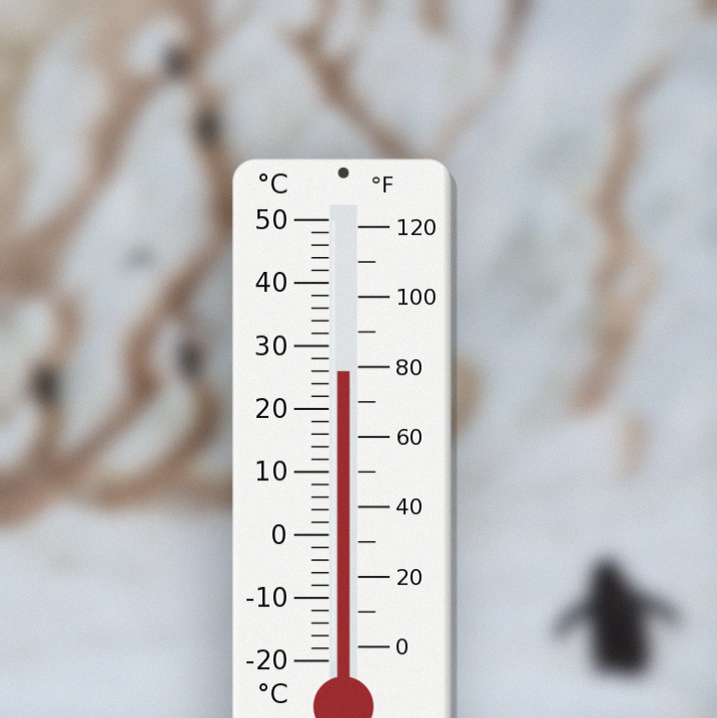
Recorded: 26 °C
